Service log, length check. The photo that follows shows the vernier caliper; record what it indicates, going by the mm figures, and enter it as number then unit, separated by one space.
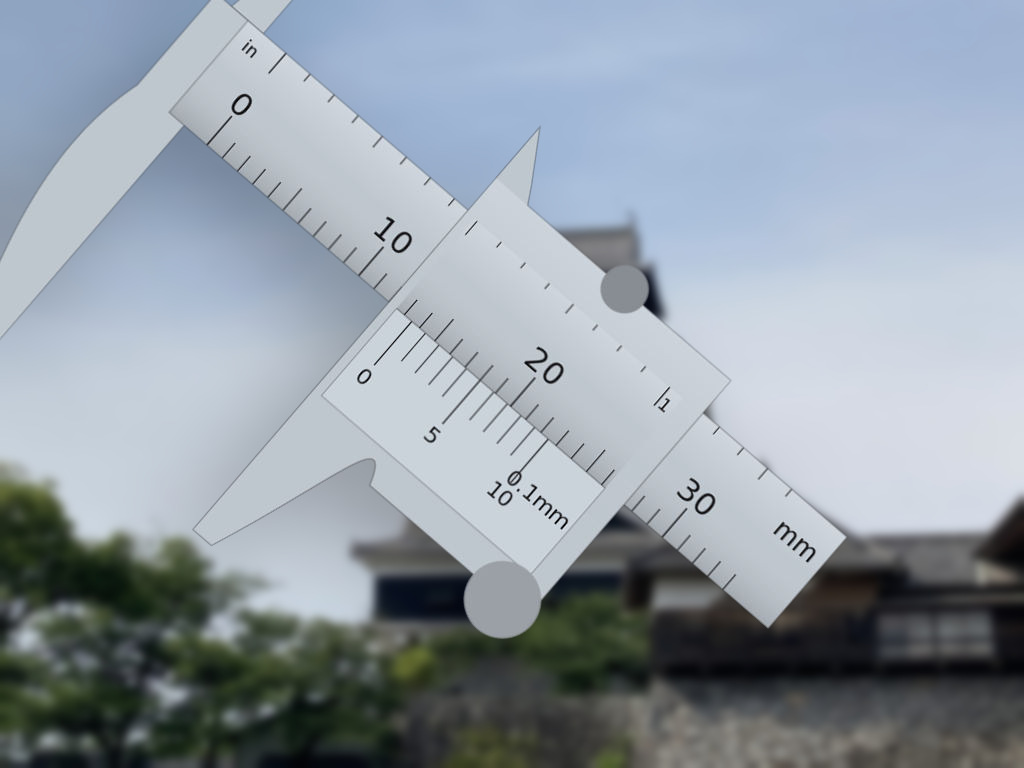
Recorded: 13.5 mm
